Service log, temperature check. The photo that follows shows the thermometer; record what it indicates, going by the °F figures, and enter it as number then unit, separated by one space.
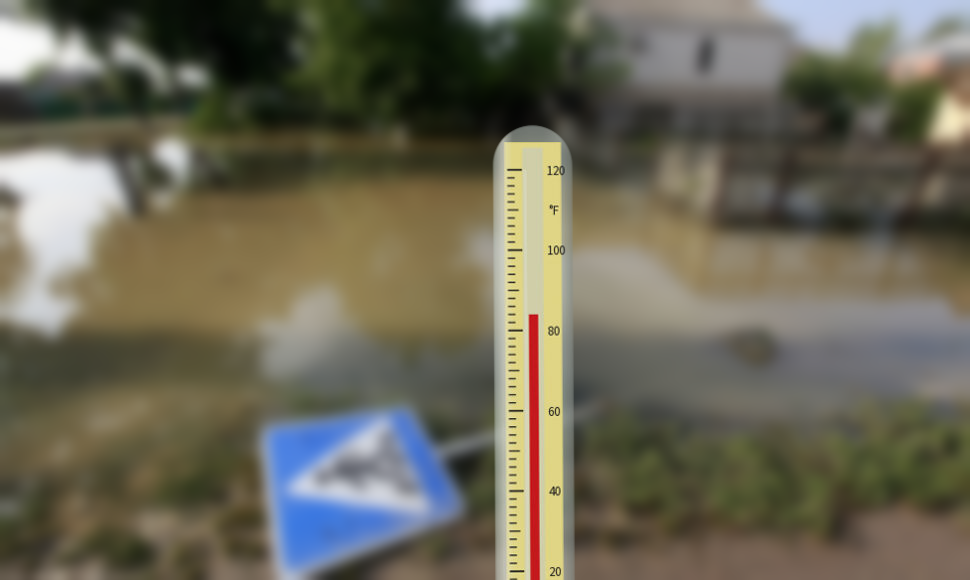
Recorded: 84 °F
